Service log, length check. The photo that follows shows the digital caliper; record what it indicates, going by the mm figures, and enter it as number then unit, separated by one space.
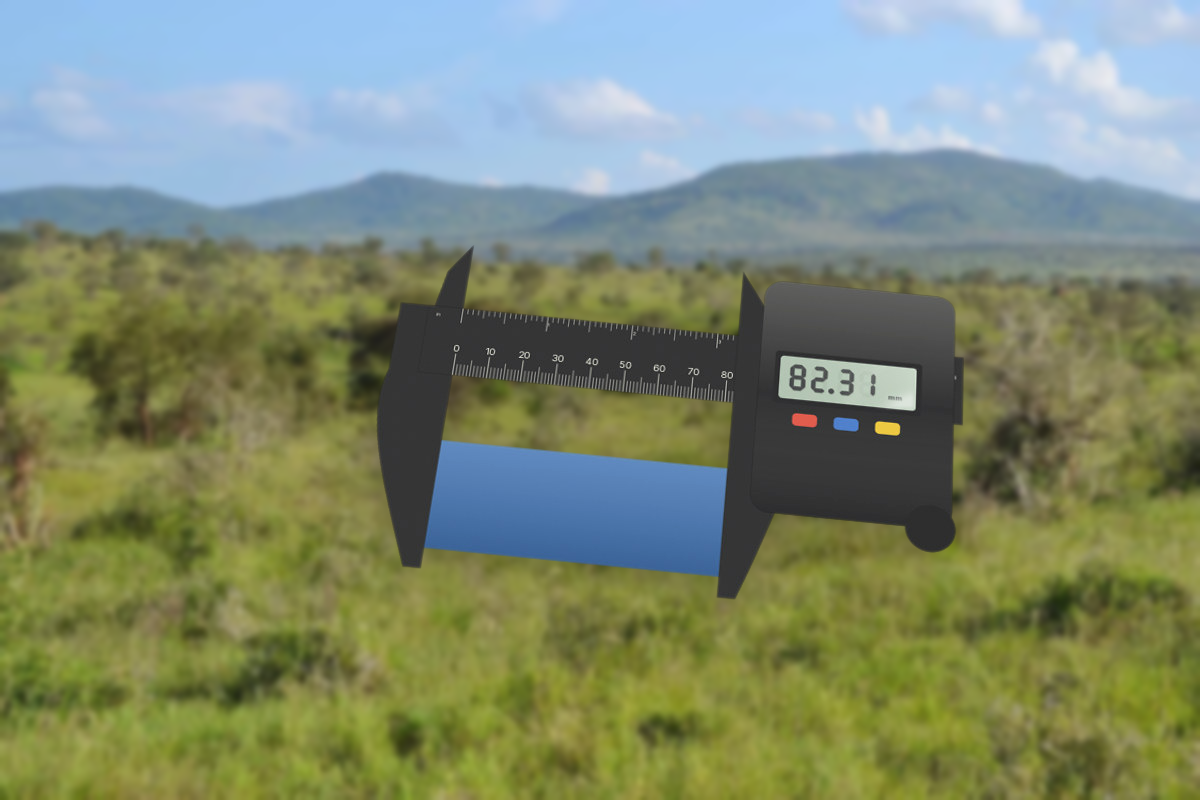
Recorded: 82.31 mm
